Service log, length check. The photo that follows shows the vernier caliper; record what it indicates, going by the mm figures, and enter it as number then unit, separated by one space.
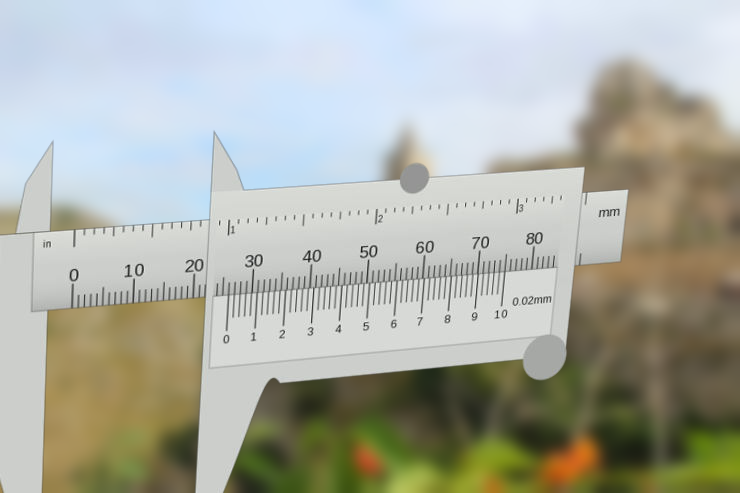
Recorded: 26.0 mm
